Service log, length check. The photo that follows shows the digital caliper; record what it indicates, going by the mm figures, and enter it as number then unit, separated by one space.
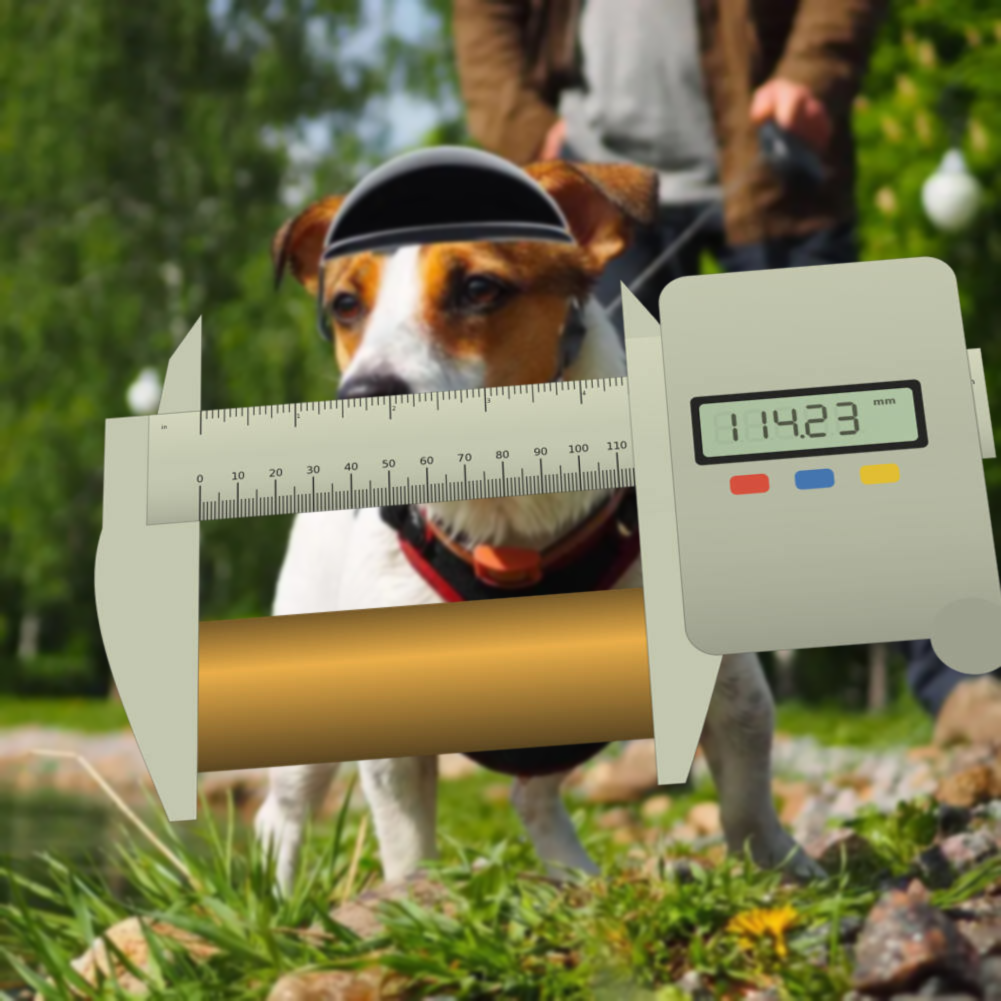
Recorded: 114.23 mm
